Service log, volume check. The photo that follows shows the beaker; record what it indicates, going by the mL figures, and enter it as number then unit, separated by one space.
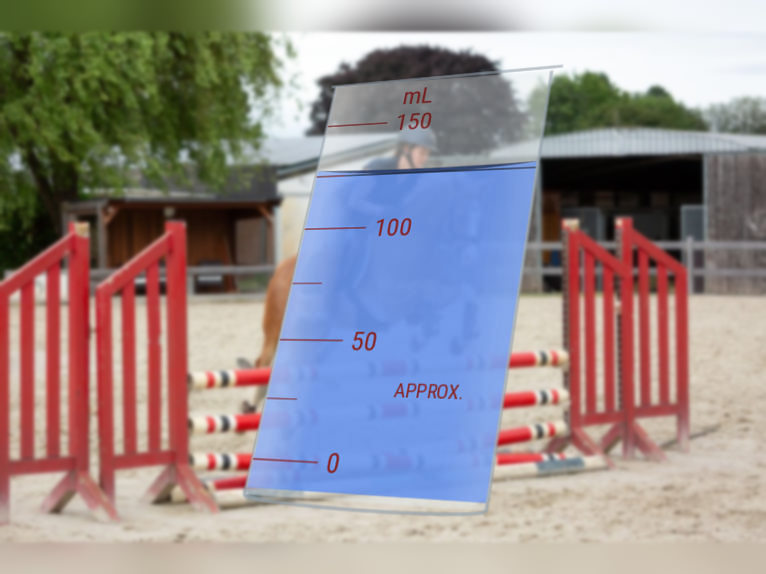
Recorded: 125 mL
